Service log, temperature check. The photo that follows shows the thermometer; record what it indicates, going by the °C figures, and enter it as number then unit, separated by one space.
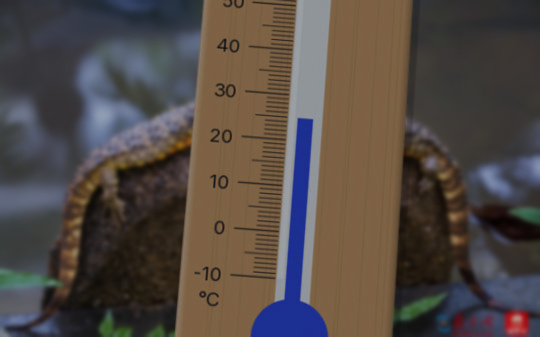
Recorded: 25 °C
